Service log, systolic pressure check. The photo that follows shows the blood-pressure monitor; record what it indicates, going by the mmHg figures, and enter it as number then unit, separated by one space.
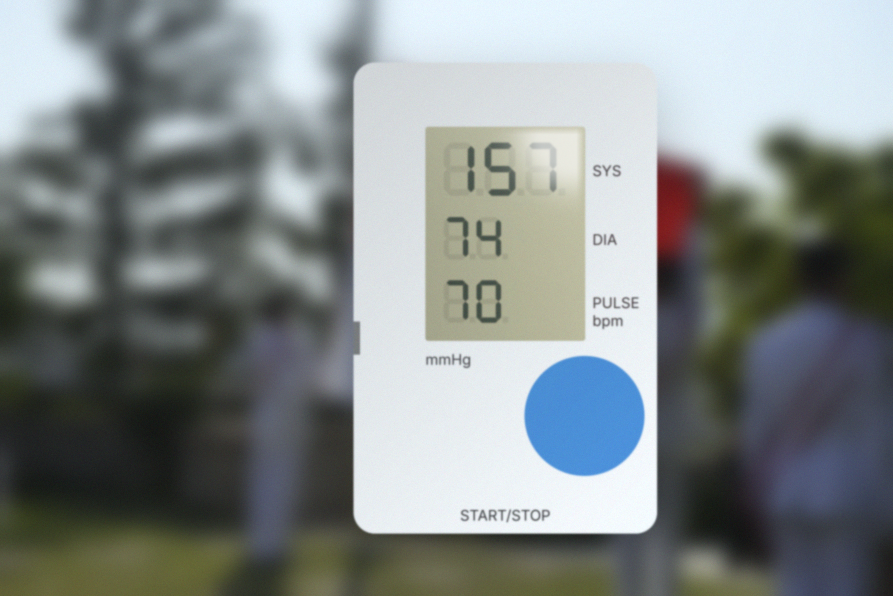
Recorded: 157 mmHg
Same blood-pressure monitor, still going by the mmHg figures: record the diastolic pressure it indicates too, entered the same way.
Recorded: 74 mmHg
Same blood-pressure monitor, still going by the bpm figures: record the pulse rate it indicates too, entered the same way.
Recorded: 70 bpm
